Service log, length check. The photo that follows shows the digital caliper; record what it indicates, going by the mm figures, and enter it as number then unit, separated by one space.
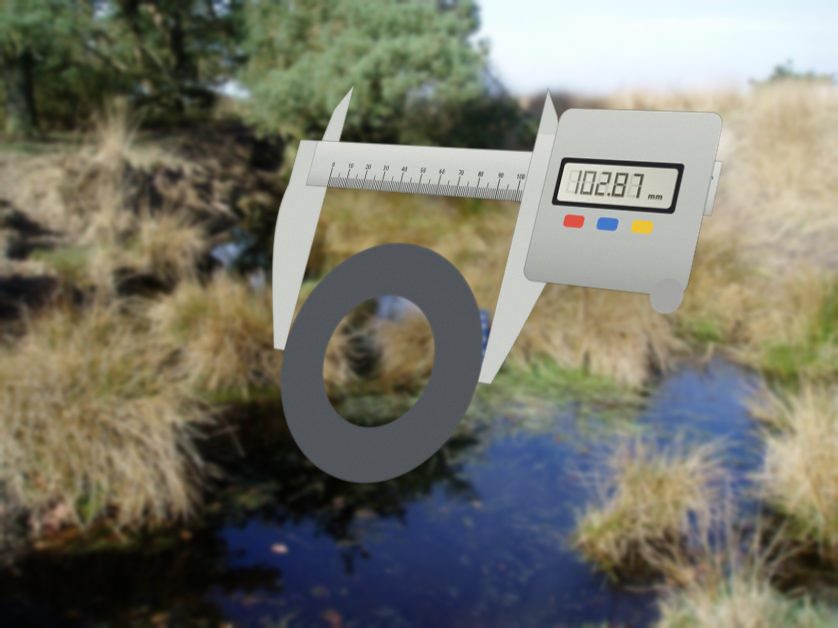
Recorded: 102.87 mm
